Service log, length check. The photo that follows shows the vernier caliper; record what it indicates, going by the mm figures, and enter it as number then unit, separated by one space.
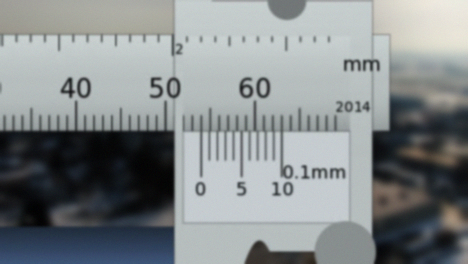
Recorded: 54.0 mm
